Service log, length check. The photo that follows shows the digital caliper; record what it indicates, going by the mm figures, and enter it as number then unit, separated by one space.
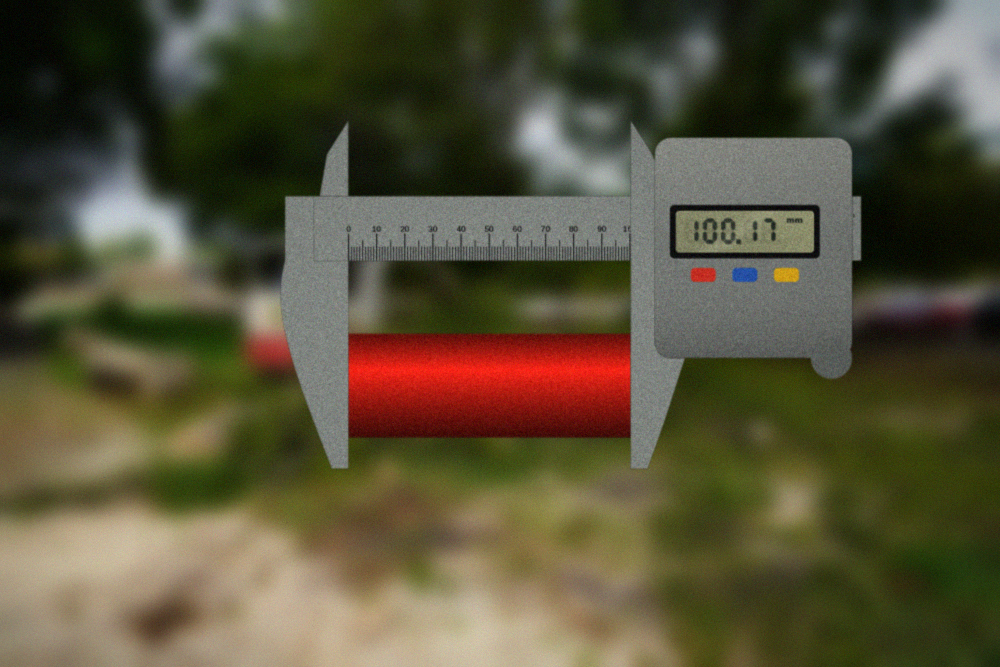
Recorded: 100.17 mm
